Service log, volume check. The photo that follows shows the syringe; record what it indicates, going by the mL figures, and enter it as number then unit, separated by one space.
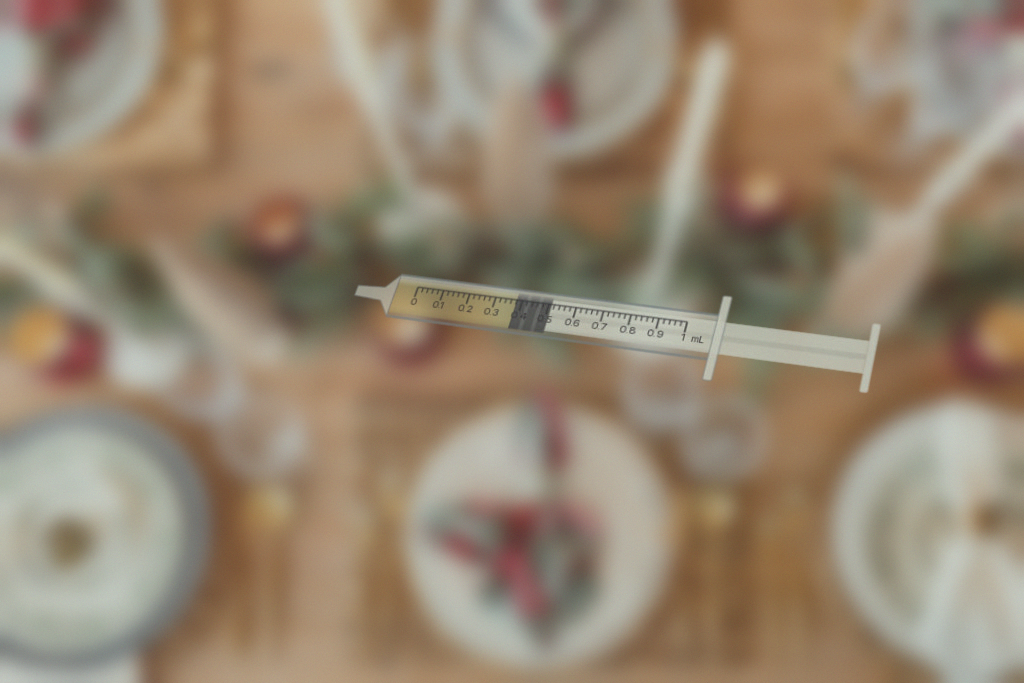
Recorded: 0.38 mL
